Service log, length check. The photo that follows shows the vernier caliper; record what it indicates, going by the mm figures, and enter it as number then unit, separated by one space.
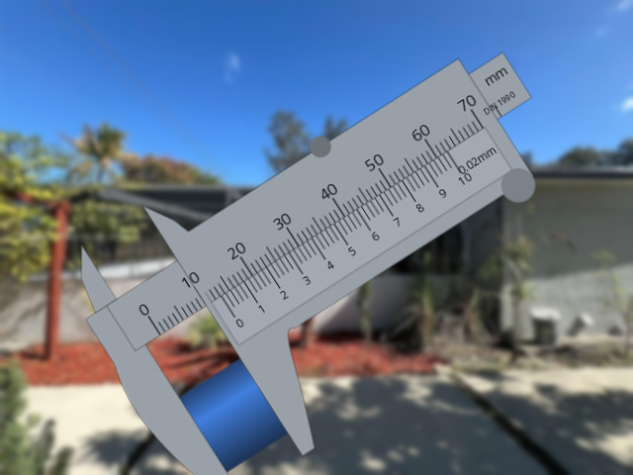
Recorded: 13.2 mm
